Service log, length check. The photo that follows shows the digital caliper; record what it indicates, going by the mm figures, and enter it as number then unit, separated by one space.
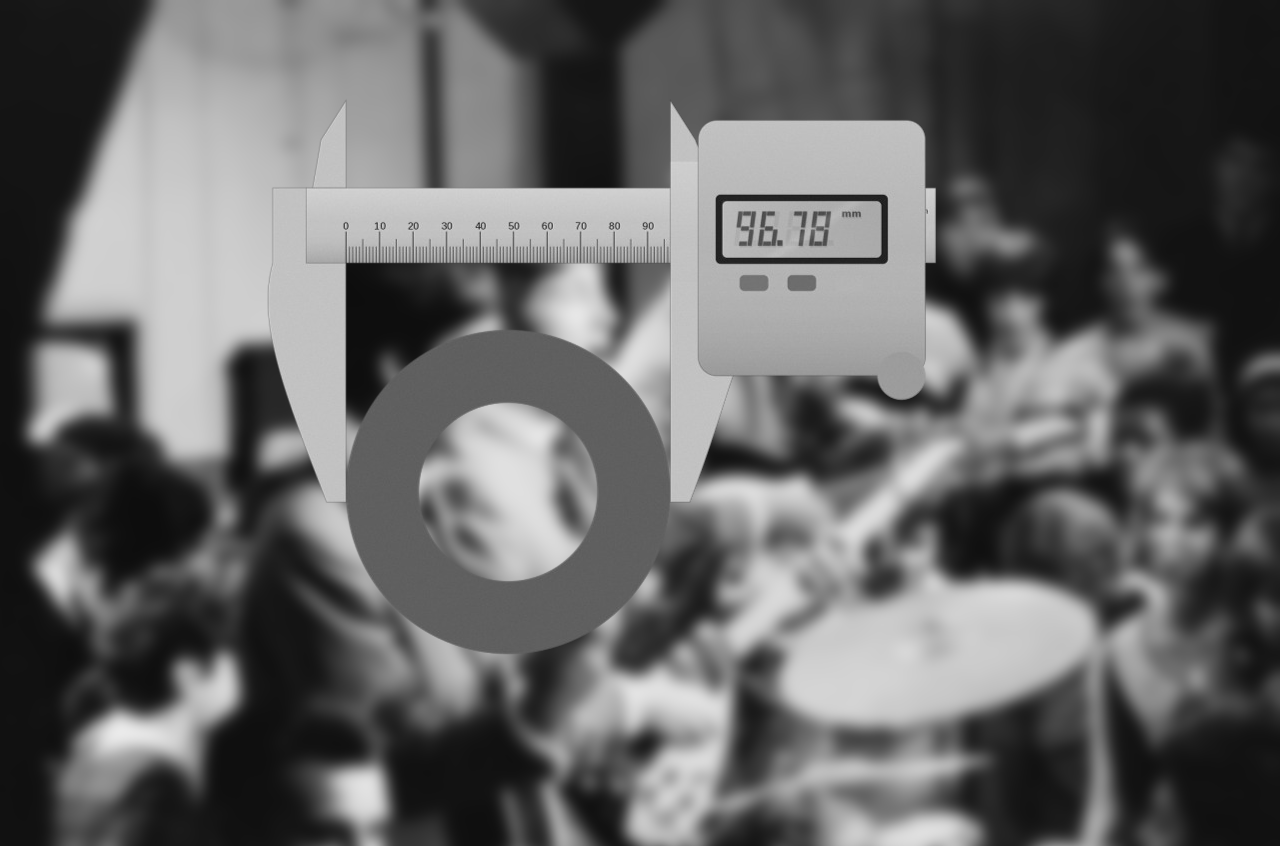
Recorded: 96.78 mm
